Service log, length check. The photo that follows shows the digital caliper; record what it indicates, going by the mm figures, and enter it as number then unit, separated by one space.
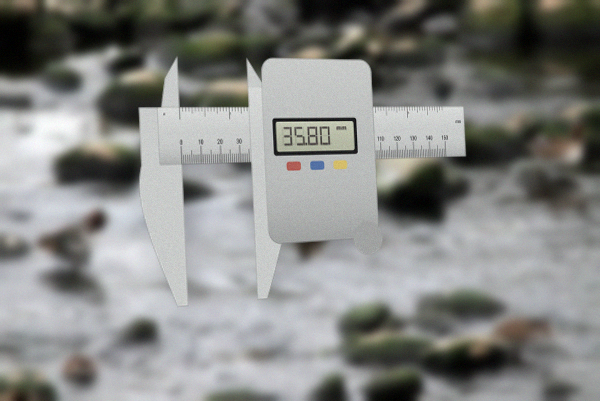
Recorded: 35.80 mm
